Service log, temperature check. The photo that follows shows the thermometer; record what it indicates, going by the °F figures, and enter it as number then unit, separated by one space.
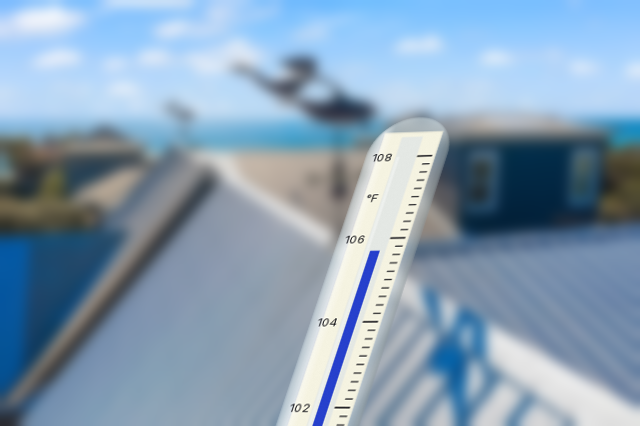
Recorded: 105.7 °F
